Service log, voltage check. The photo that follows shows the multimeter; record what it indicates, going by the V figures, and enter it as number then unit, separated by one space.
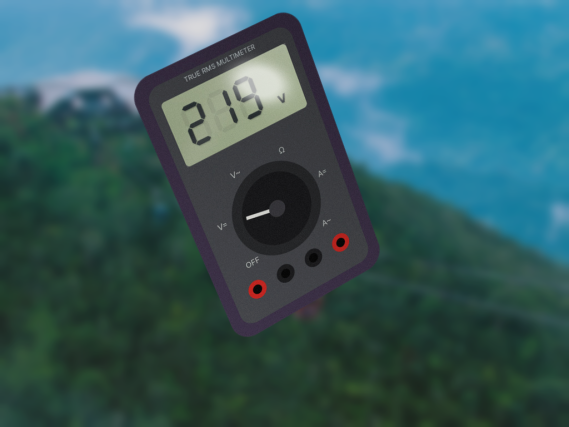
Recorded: 219 V
